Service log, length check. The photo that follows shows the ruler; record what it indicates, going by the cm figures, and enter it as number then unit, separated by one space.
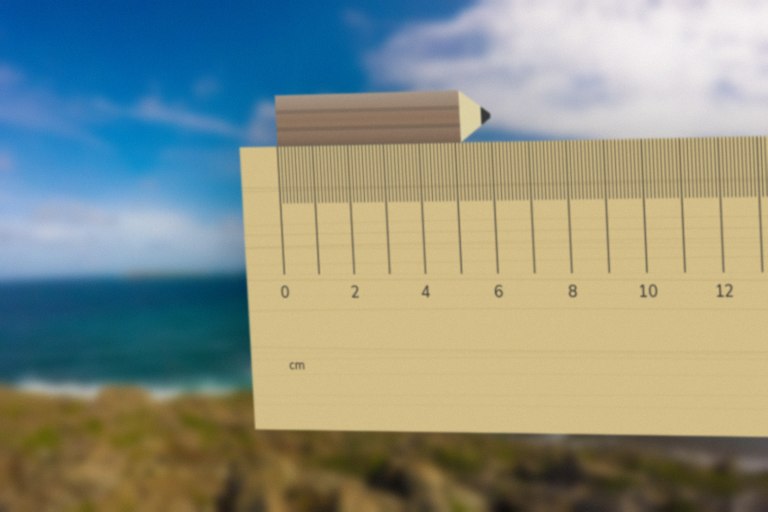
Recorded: 6 cm
